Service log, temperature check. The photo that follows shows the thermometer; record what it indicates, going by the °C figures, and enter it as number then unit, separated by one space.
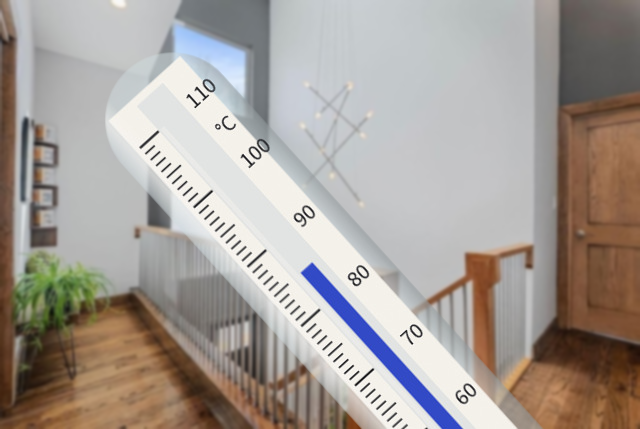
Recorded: 85 °C
